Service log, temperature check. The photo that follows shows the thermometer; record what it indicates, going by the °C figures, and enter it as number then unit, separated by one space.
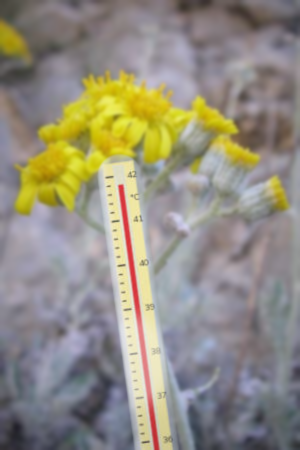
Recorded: 41.8 °C
